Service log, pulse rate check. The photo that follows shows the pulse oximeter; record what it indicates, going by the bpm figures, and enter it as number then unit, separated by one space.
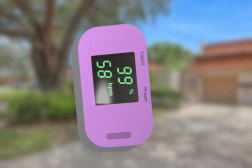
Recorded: 58 bpm
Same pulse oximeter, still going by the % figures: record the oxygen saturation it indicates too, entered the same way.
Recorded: 99 %
